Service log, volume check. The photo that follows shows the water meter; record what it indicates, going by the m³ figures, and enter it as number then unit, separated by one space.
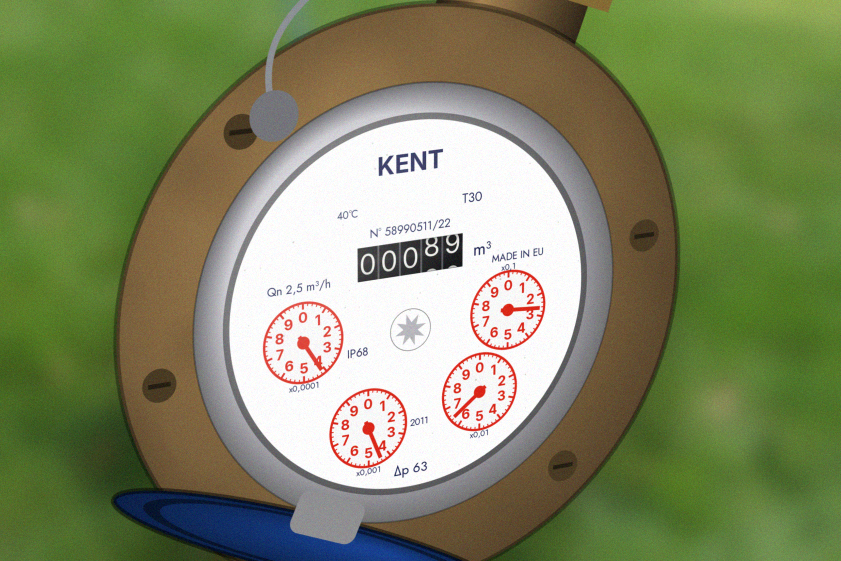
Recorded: 89.2644 m³
